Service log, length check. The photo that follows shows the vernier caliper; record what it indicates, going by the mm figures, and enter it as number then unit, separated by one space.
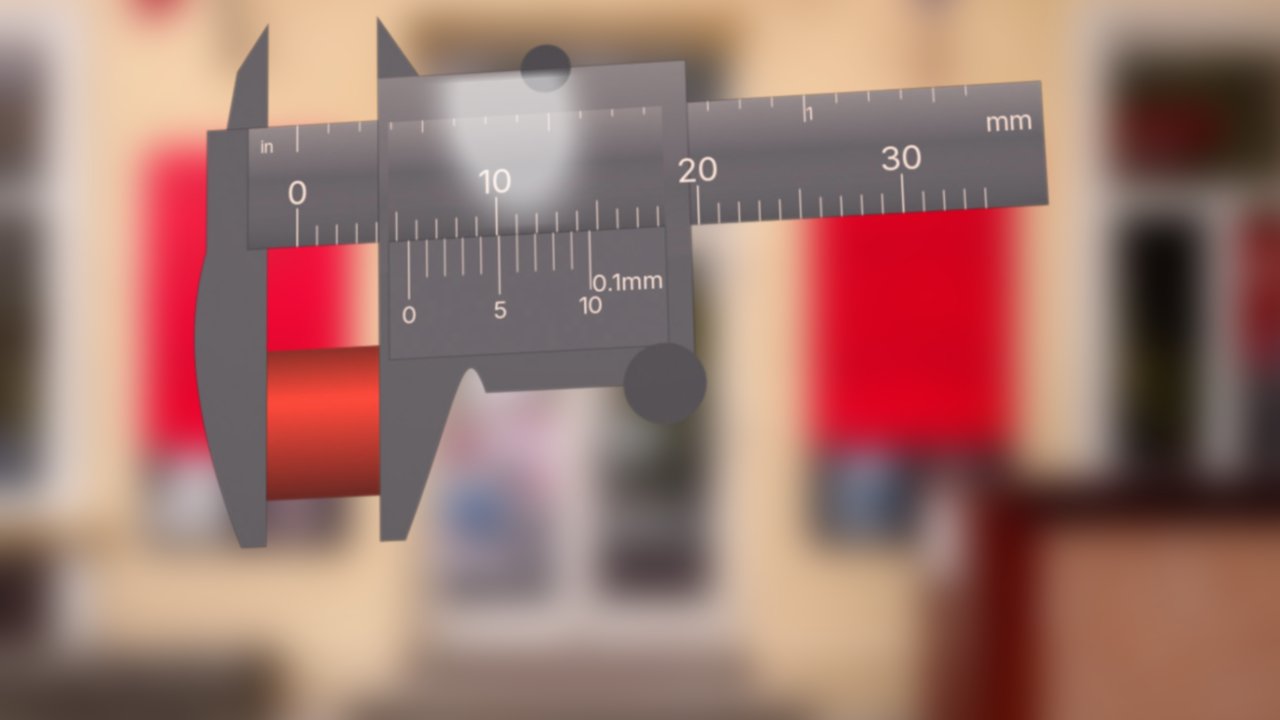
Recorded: 5.6 mm
